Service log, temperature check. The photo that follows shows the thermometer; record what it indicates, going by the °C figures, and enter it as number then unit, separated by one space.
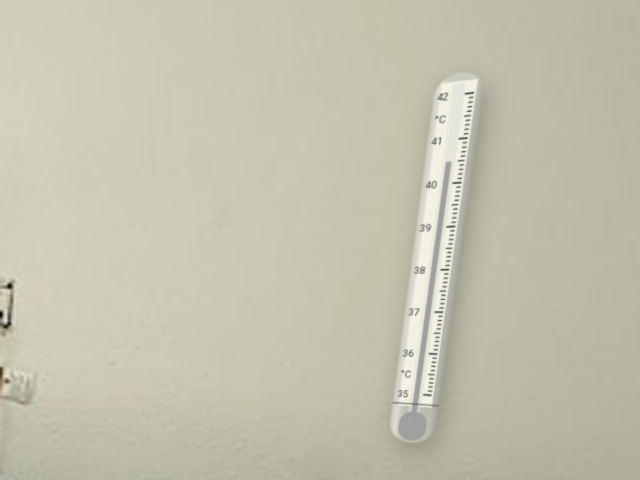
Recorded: 40.5 °C
